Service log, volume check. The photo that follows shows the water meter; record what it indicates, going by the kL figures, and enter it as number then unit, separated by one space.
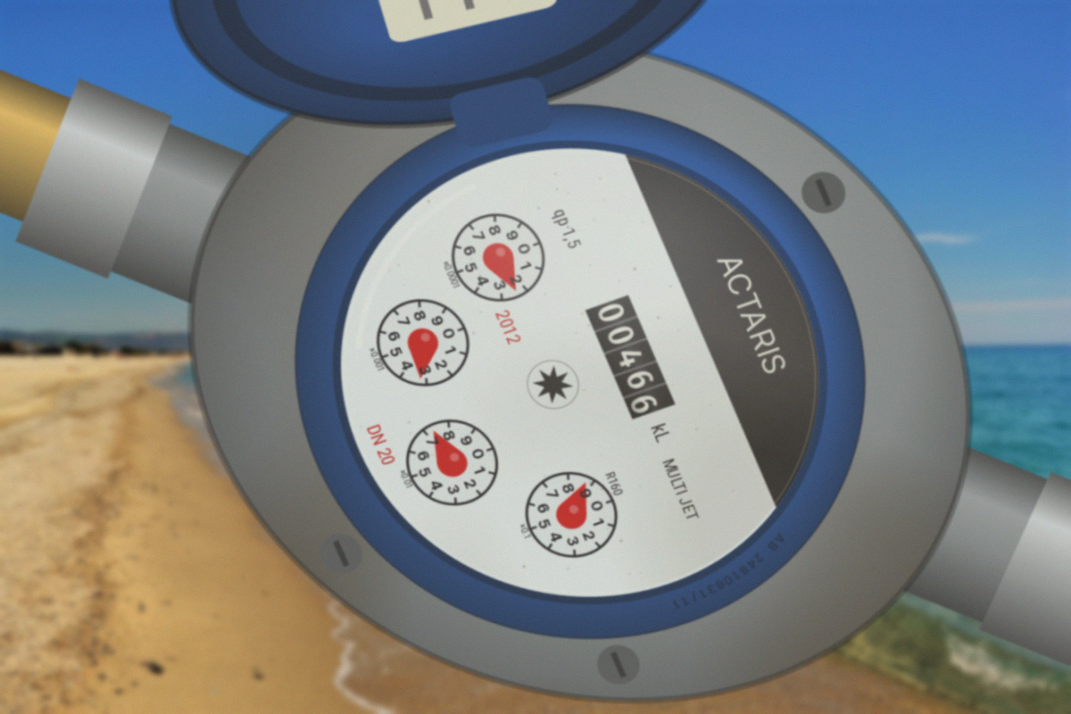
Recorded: 465.8732 kL
